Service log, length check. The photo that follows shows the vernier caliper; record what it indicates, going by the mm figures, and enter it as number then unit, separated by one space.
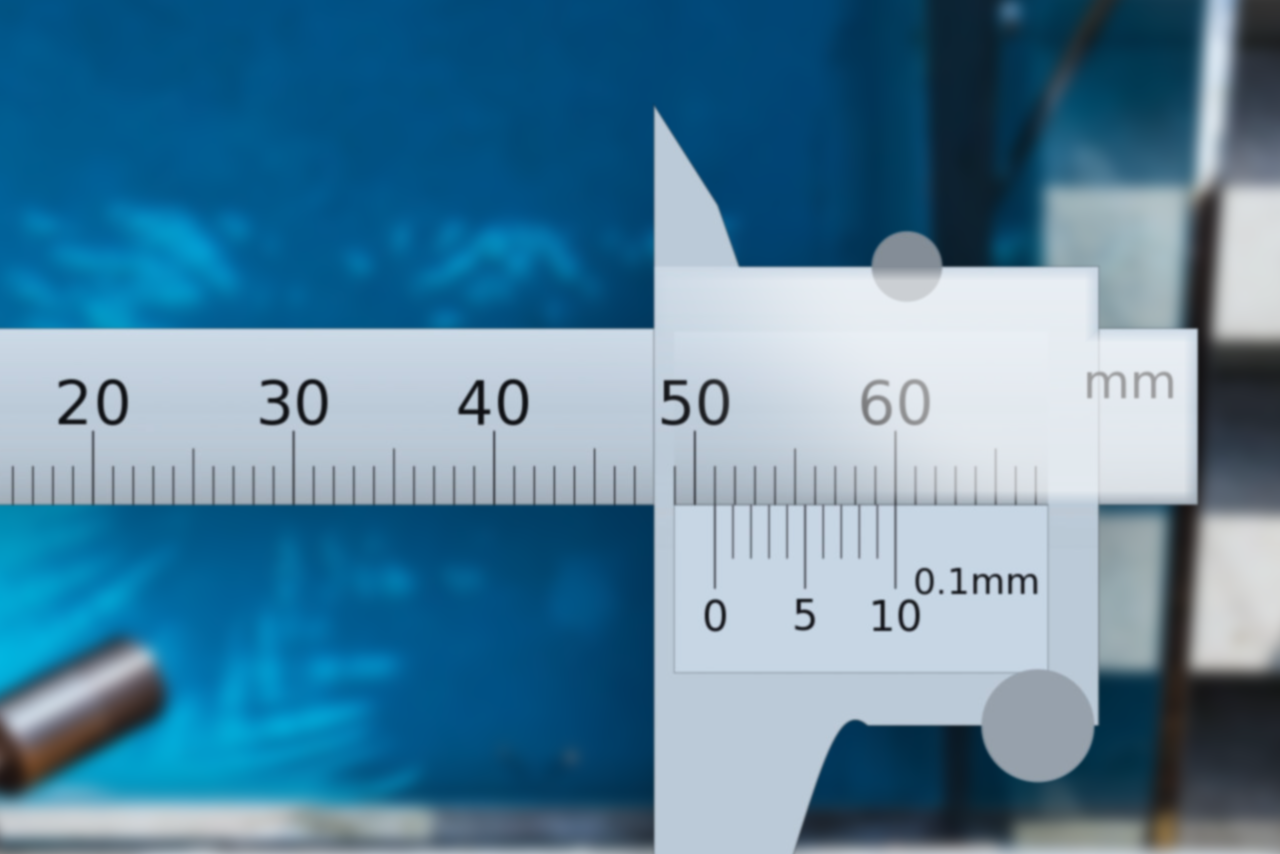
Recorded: 51.0 mm
